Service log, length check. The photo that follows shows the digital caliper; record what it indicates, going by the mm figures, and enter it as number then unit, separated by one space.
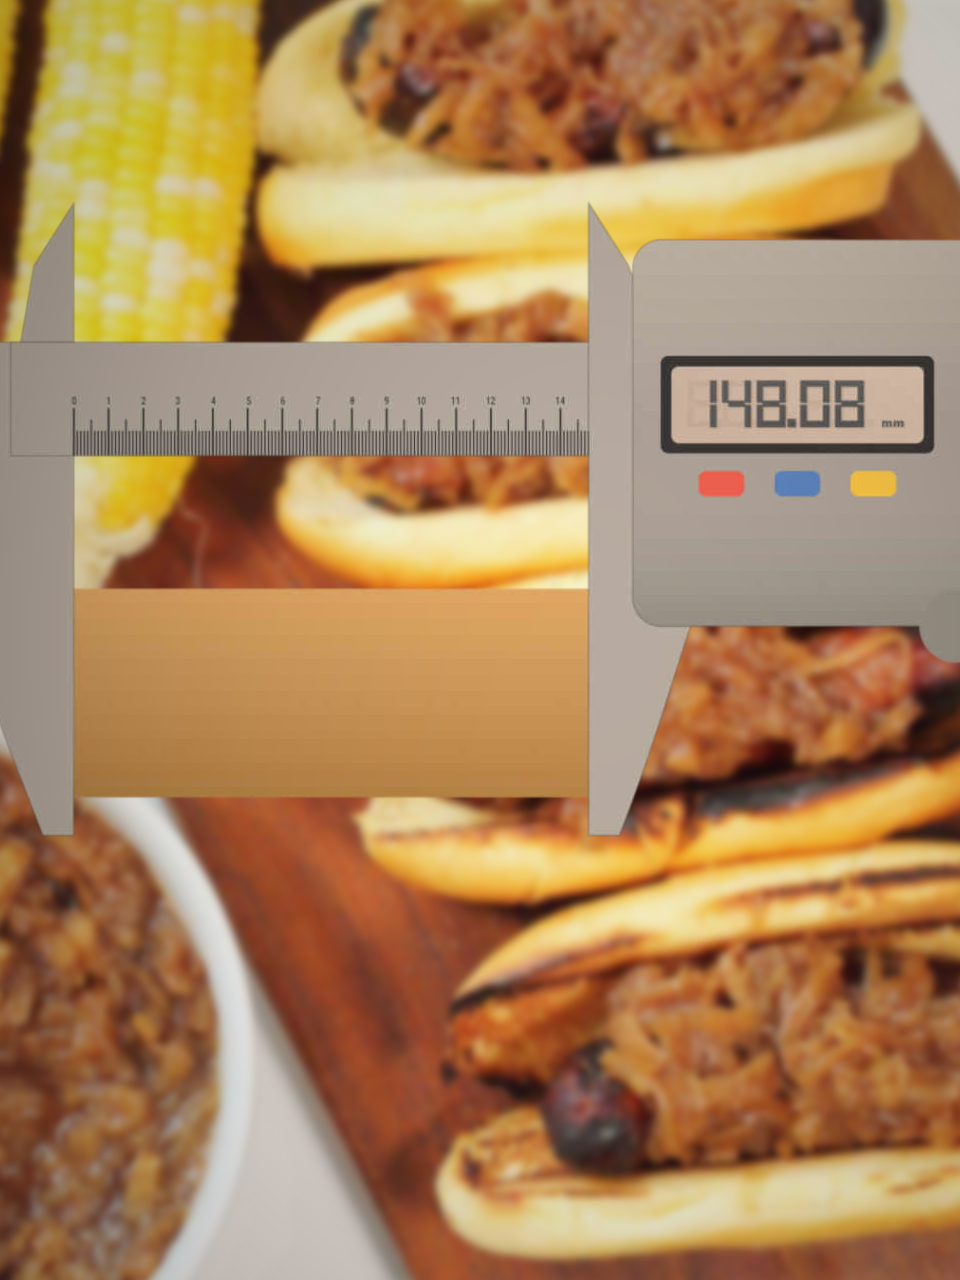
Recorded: 148.08 mm
